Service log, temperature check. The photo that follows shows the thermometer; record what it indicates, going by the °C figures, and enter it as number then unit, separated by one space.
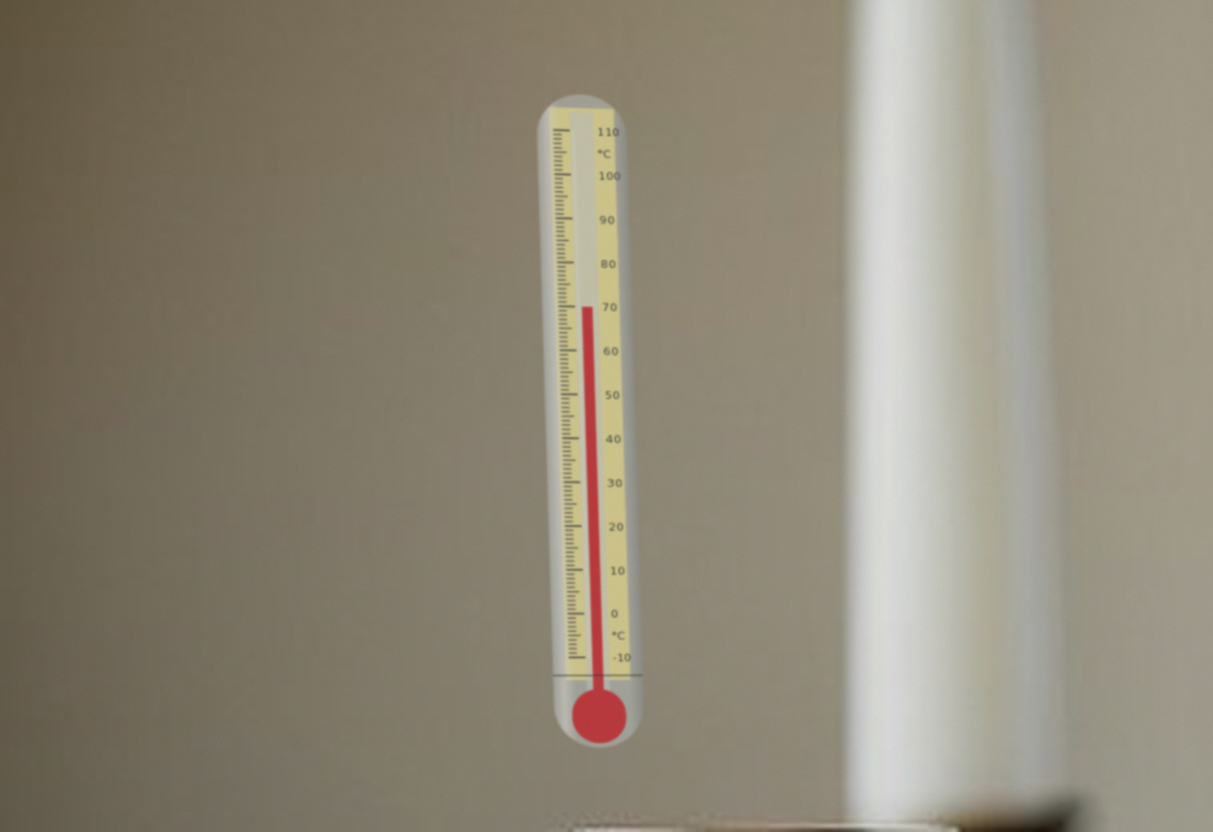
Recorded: 70 °C
